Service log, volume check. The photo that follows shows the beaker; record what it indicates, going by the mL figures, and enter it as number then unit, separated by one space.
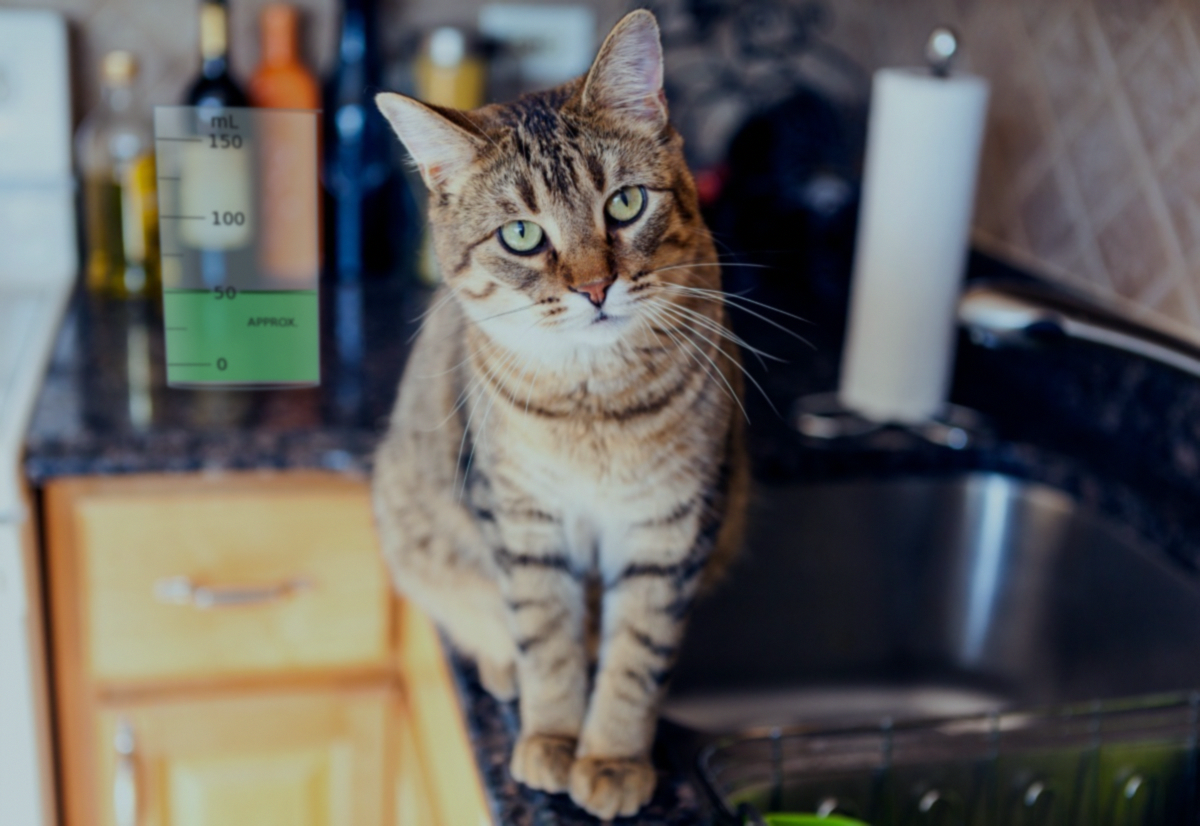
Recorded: 50 mL
